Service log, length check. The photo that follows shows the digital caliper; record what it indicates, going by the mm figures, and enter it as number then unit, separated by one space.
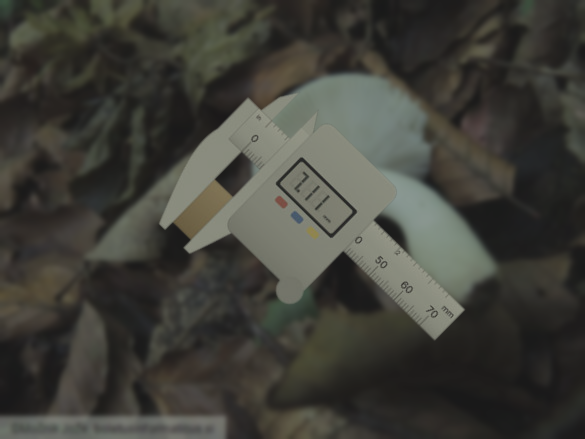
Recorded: 7.11 mm
